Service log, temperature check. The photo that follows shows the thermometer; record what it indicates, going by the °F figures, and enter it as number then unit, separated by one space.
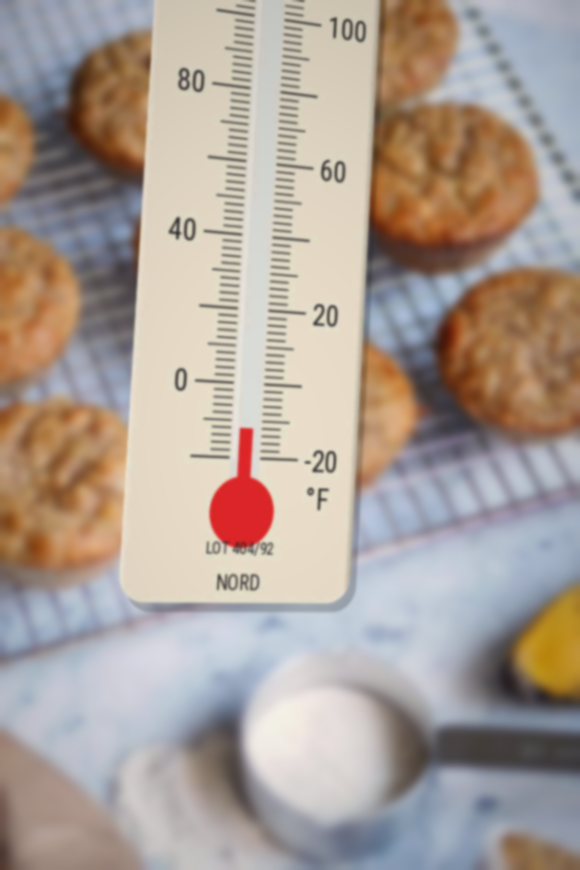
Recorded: -12 °F
